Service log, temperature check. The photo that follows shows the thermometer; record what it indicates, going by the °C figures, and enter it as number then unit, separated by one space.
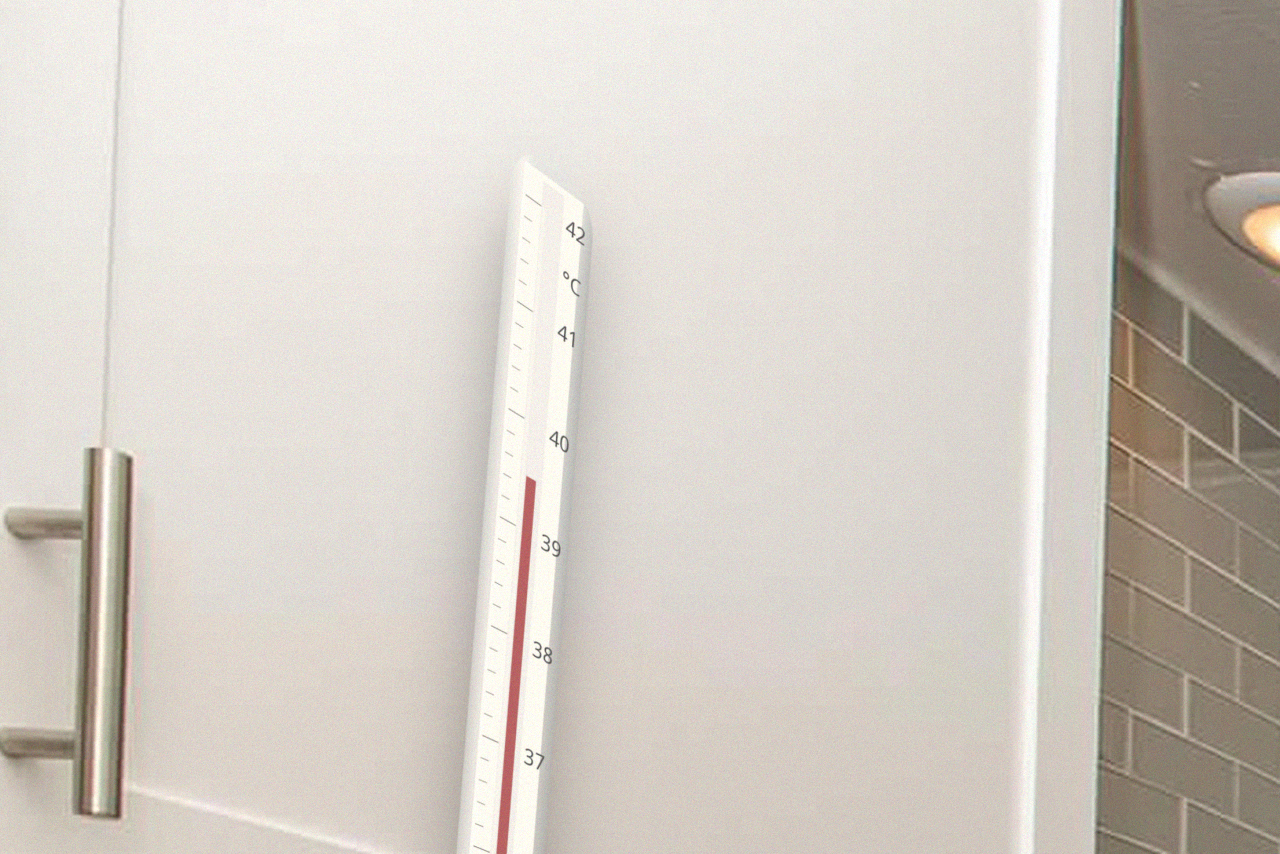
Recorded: 39.5 °C
